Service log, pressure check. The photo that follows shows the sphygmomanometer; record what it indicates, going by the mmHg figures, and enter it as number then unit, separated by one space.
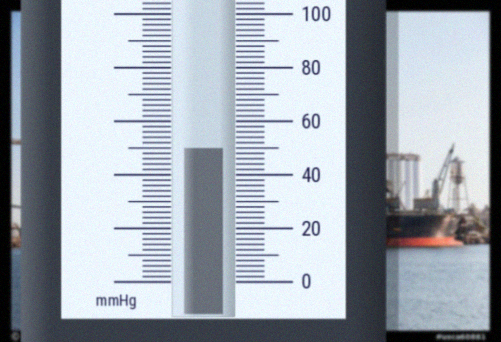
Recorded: 50 mmHg
